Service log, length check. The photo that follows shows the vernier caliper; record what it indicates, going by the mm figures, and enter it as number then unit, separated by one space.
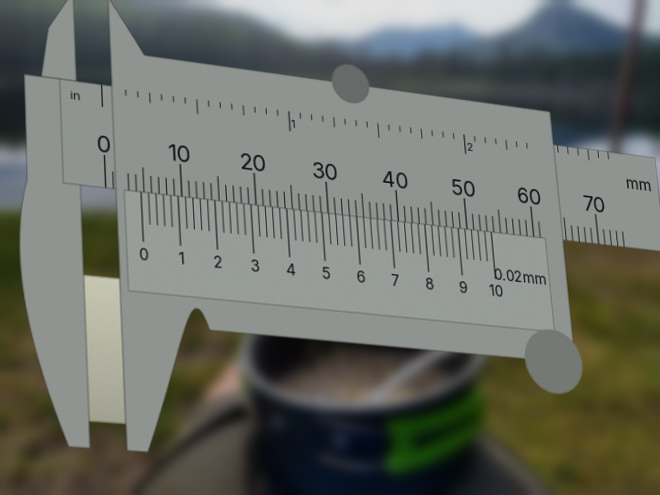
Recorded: 4.6 mm
